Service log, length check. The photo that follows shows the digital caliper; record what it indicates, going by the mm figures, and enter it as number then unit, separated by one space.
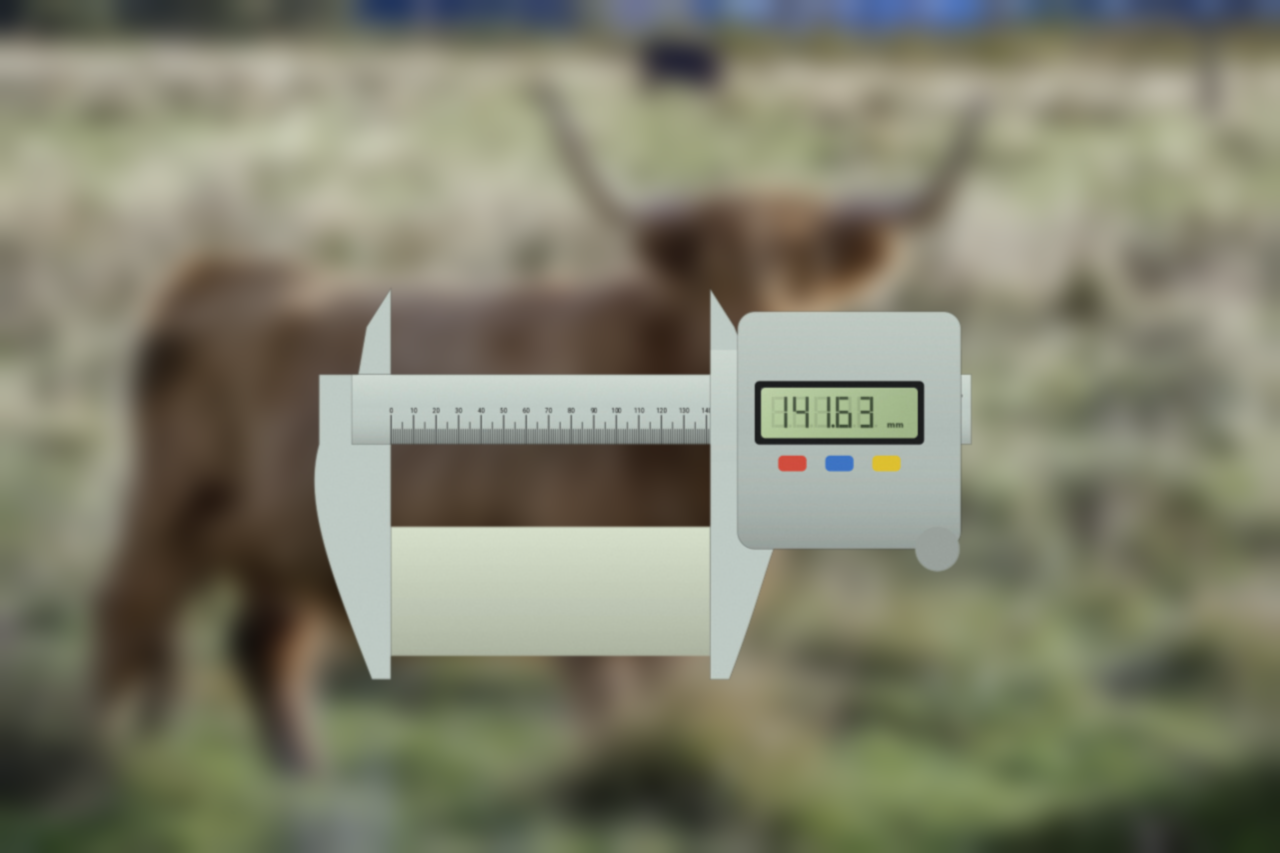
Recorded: 141.63 mm
